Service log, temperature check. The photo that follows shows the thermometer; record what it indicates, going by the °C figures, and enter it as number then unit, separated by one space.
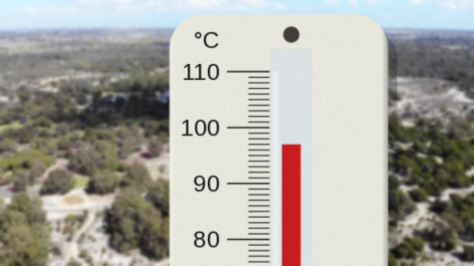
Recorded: 97 °C
